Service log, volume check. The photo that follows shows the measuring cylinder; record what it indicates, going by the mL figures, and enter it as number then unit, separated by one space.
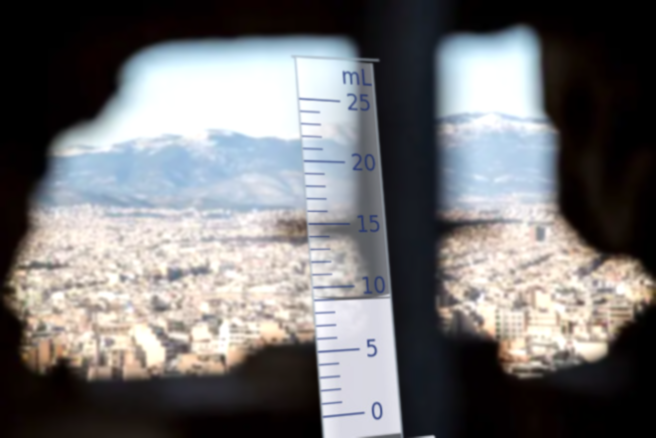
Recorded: 9 mL
